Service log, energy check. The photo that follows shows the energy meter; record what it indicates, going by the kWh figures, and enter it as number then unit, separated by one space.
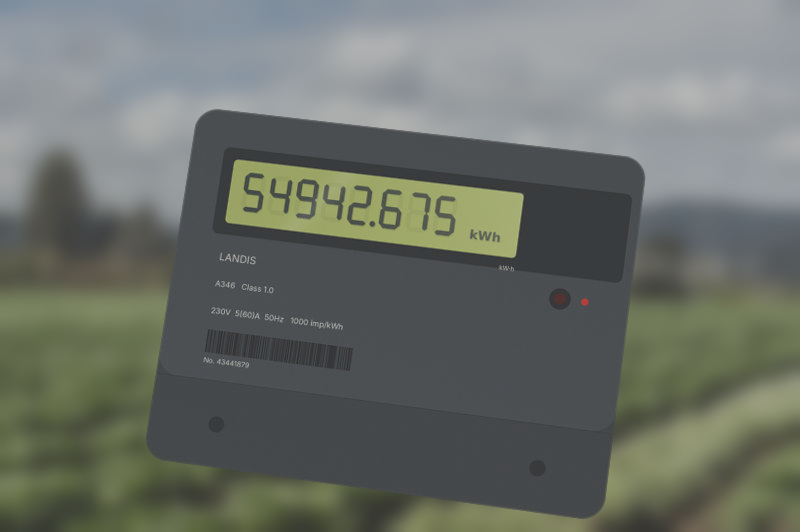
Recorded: 54942.675 kWh
